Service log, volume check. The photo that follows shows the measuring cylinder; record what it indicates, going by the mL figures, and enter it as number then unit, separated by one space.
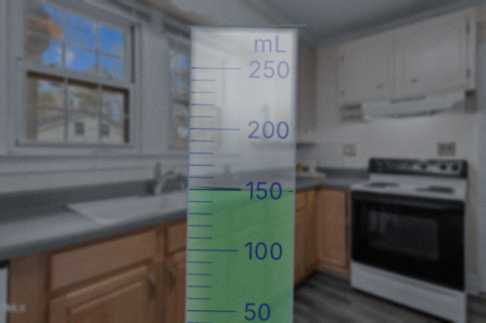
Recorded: 150 mL
